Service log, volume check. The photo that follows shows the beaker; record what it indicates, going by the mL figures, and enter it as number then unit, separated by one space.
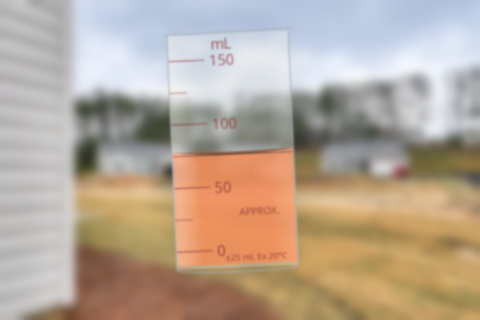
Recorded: 75 mL
